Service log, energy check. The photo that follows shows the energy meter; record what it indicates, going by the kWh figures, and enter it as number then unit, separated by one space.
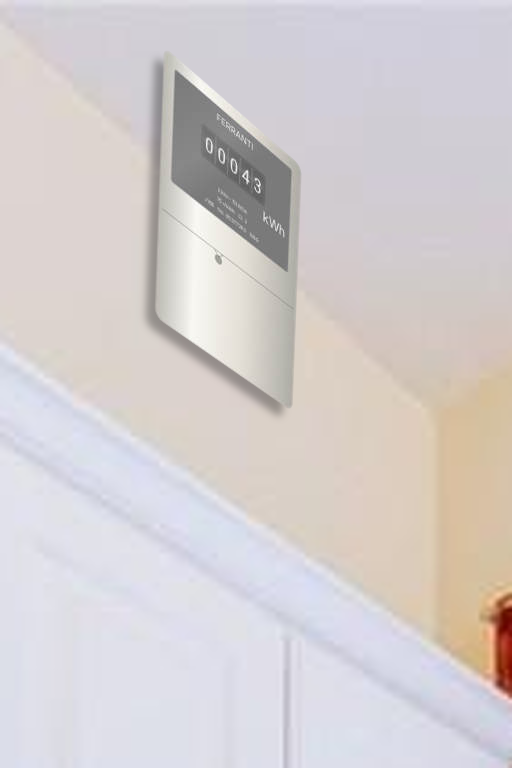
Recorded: 43 kWh
